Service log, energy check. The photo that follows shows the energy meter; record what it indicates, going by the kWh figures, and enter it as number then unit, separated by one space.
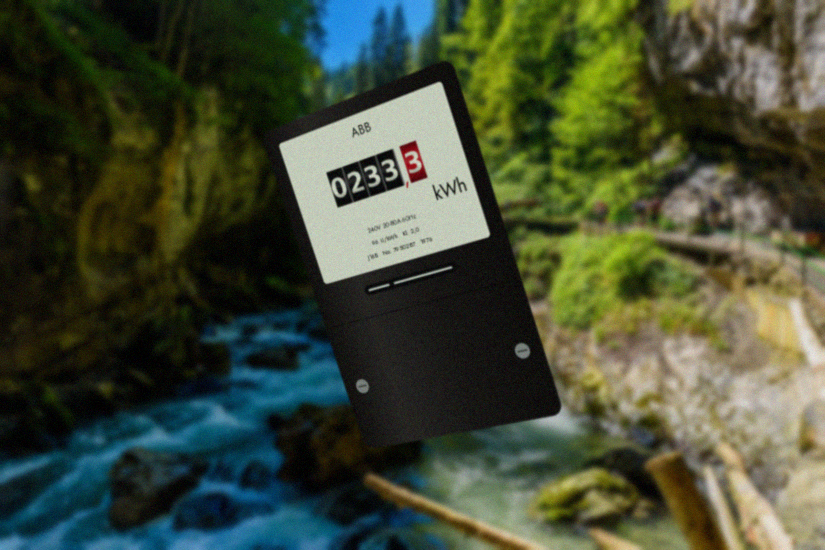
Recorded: 233.3 kWh
